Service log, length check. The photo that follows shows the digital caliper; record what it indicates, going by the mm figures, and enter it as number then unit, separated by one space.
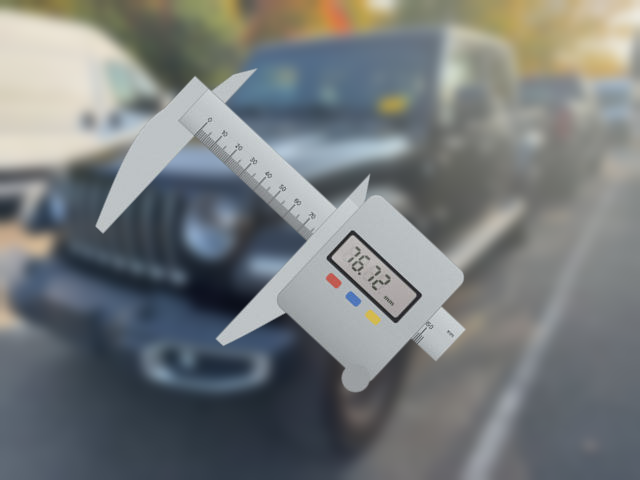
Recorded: 76.72 mm
